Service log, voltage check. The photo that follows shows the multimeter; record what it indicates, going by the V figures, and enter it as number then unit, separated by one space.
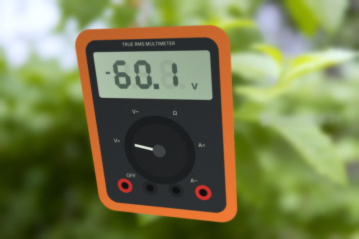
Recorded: -60.1 V
